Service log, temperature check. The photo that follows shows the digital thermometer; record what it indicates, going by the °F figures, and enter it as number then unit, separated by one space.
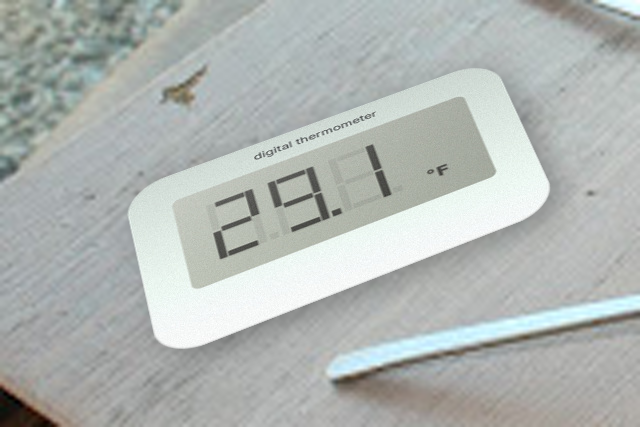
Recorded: 29.1 °F
